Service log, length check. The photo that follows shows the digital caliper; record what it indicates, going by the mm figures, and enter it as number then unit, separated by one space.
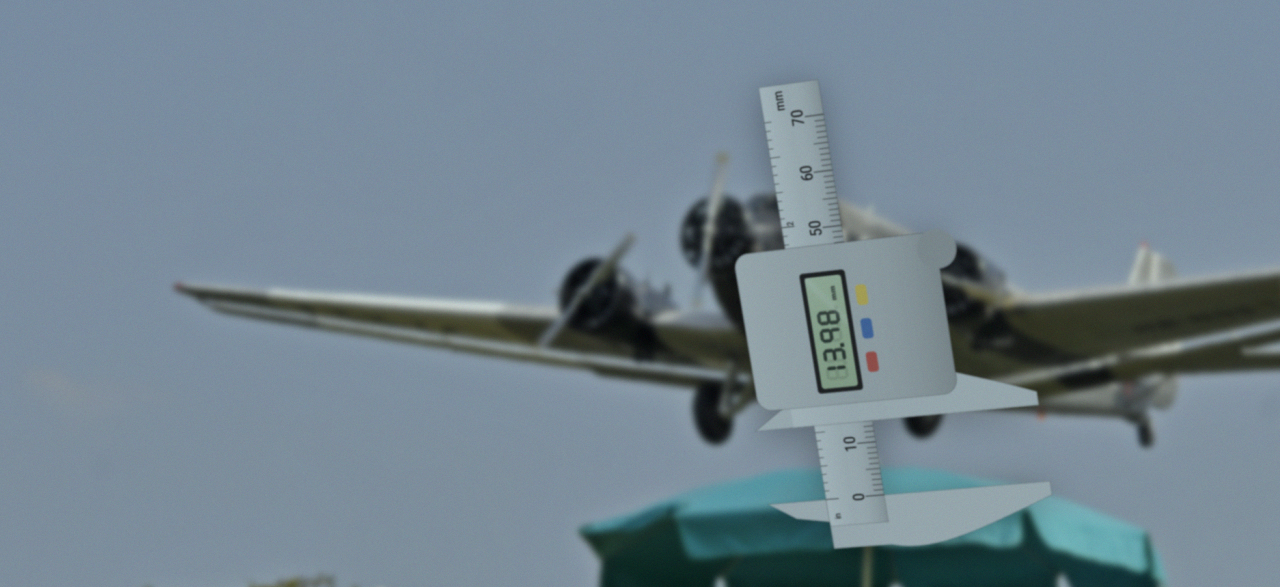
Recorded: 13.98 mm
